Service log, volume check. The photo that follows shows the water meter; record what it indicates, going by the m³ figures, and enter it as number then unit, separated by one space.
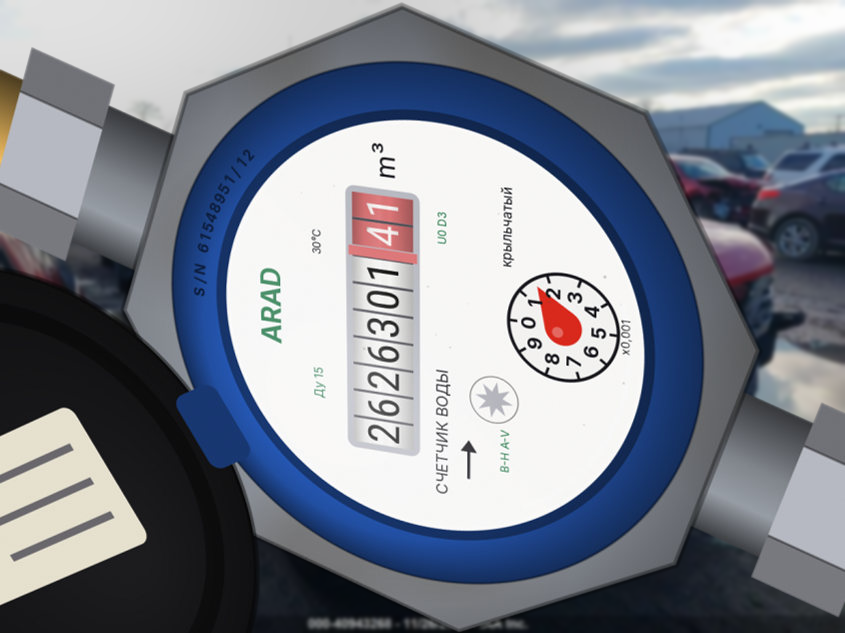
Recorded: 2626301.411 m³
